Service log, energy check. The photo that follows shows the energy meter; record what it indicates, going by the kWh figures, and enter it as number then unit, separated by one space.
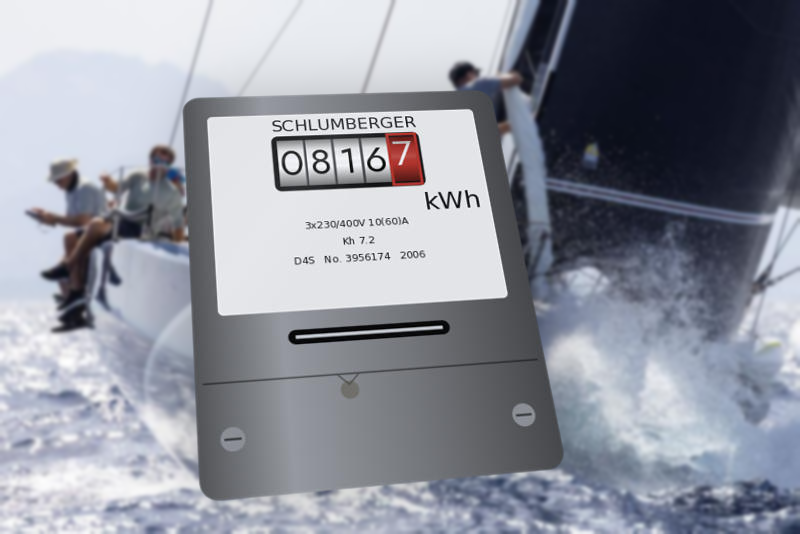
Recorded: 816.7 kWh
